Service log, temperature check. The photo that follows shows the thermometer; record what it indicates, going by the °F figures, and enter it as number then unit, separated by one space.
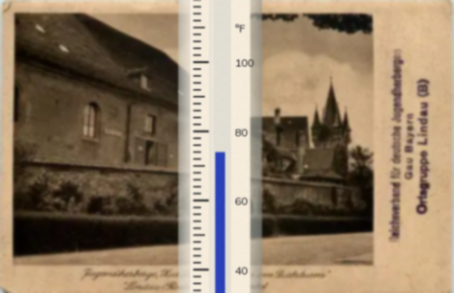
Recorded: 74 °F
